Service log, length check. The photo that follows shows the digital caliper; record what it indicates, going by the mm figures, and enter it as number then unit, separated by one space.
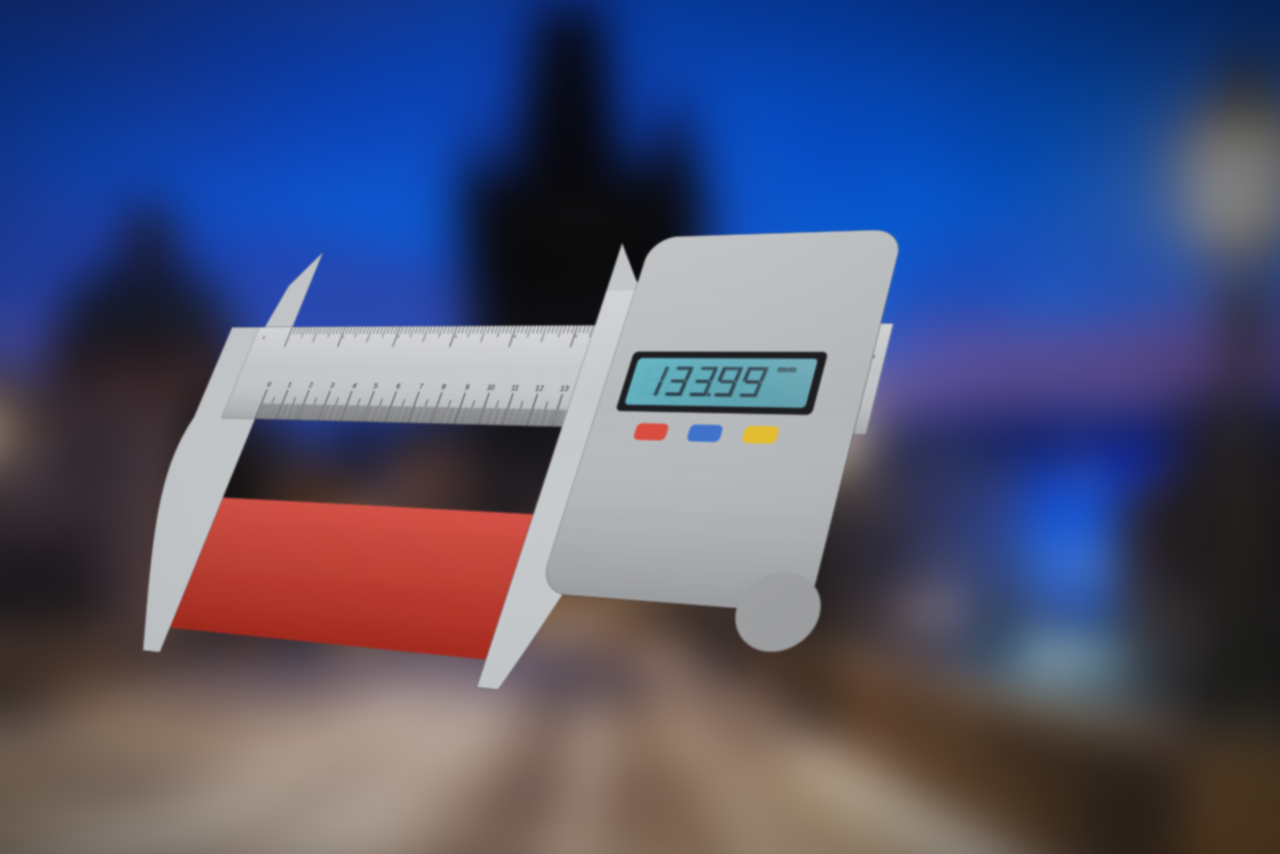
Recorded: 133.99 mm
